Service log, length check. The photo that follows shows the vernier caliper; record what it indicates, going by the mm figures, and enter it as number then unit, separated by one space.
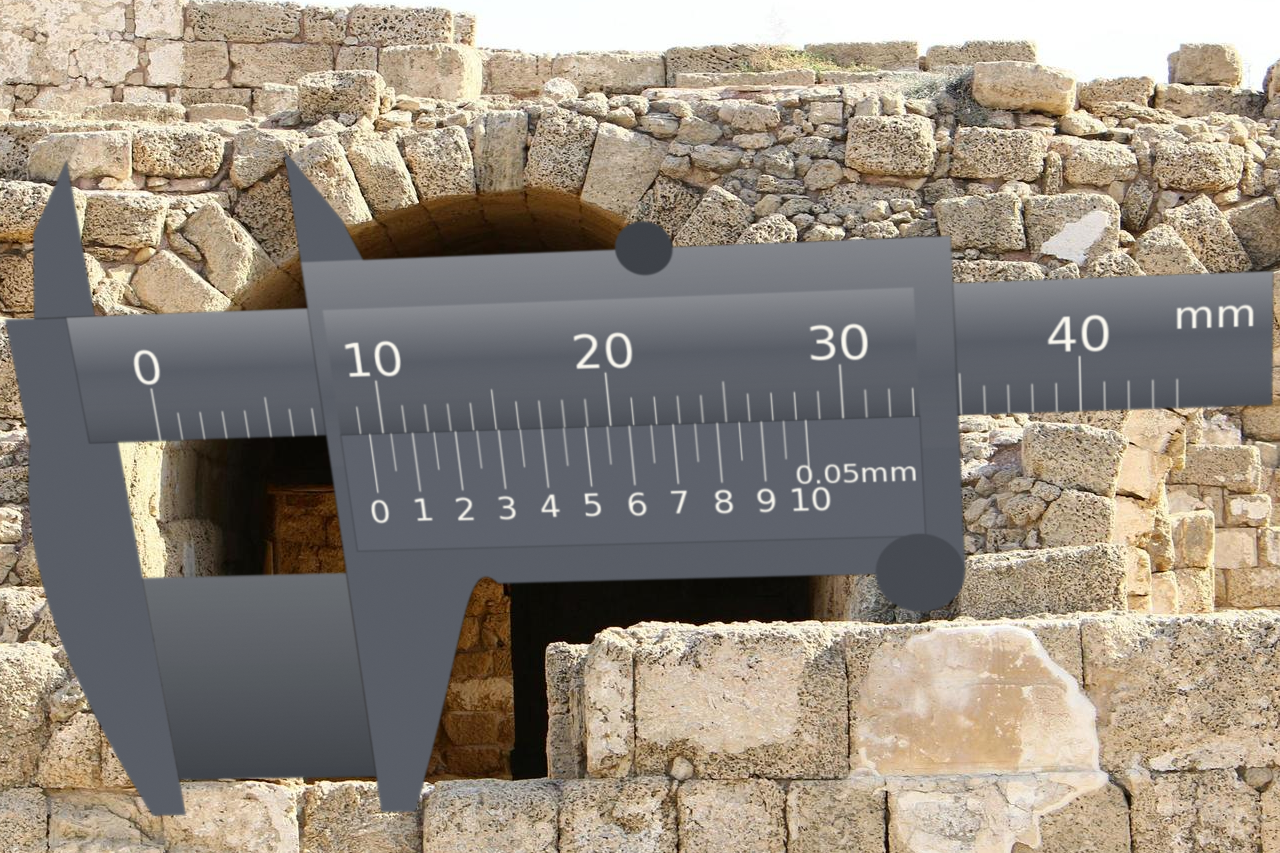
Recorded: 9.4 mm
